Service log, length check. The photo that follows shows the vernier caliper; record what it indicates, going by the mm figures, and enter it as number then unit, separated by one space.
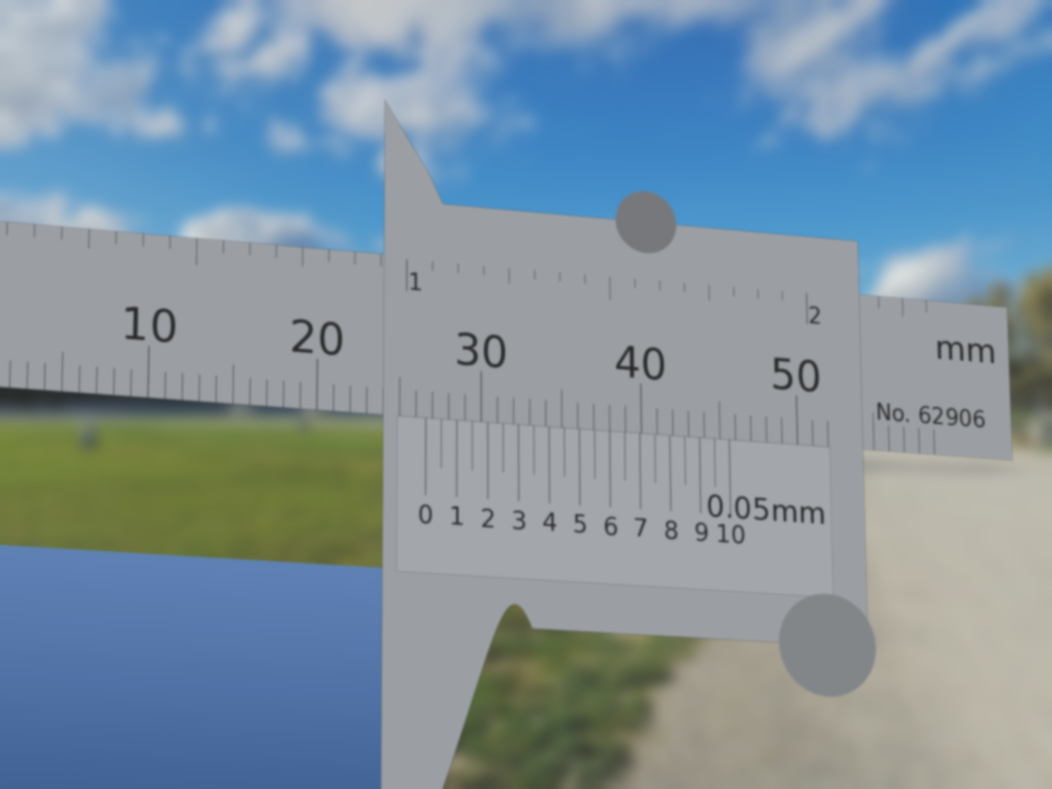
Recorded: 26.6 mm
